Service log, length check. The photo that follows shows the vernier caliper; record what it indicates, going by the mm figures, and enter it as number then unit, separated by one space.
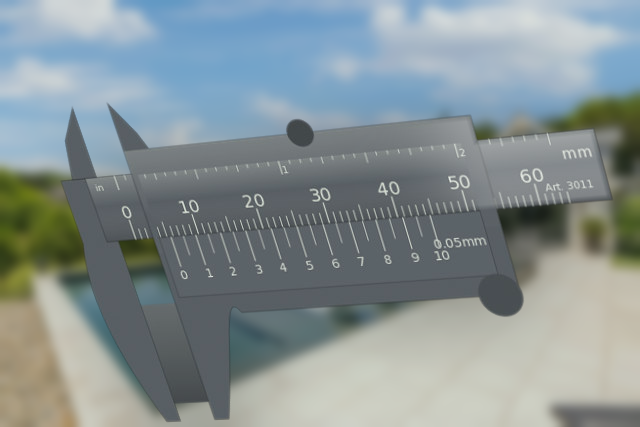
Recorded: 5.6 mm
